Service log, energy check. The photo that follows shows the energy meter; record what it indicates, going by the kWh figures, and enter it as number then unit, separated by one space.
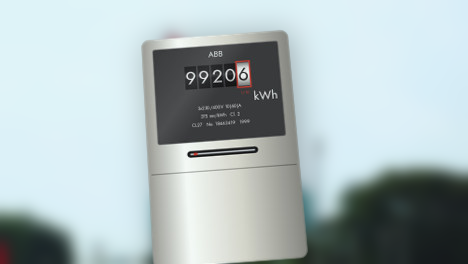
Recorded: 9920.6 kWh
